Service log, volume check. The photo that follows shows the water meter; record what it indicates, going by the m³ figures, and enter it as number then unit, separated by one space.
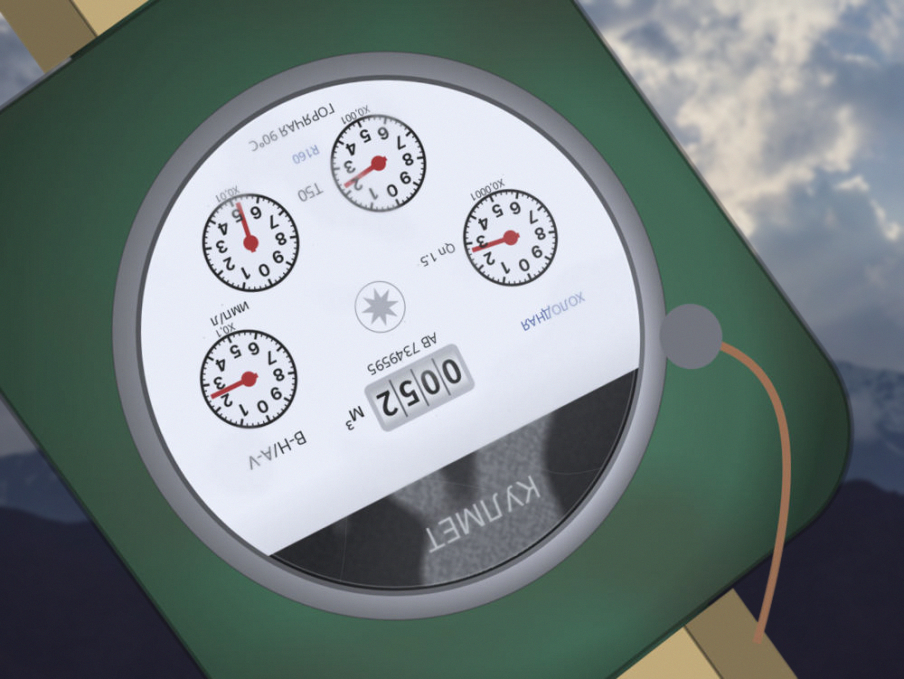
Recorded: 52.2522 m³
